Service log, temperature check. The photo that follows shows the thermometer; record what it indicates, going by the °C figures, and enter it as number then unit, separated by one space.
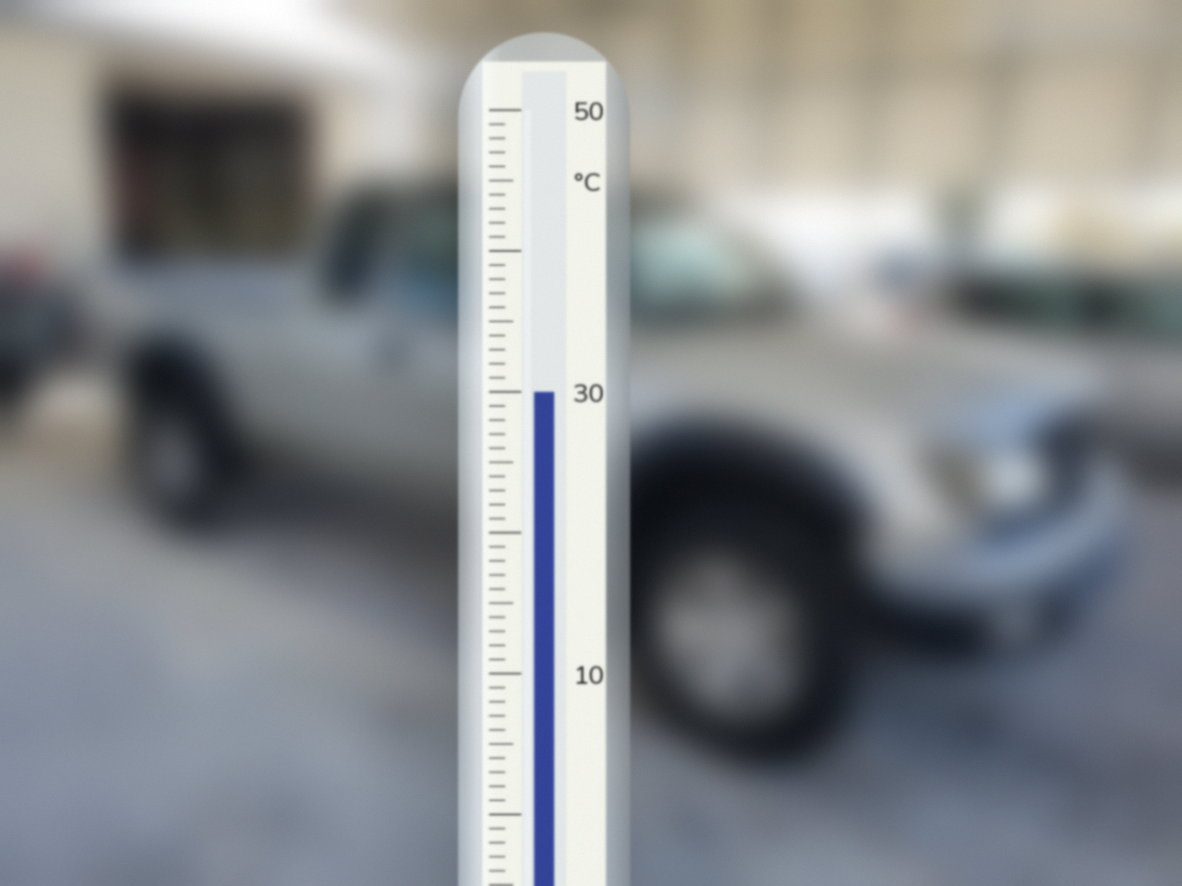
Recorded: 30 °C
